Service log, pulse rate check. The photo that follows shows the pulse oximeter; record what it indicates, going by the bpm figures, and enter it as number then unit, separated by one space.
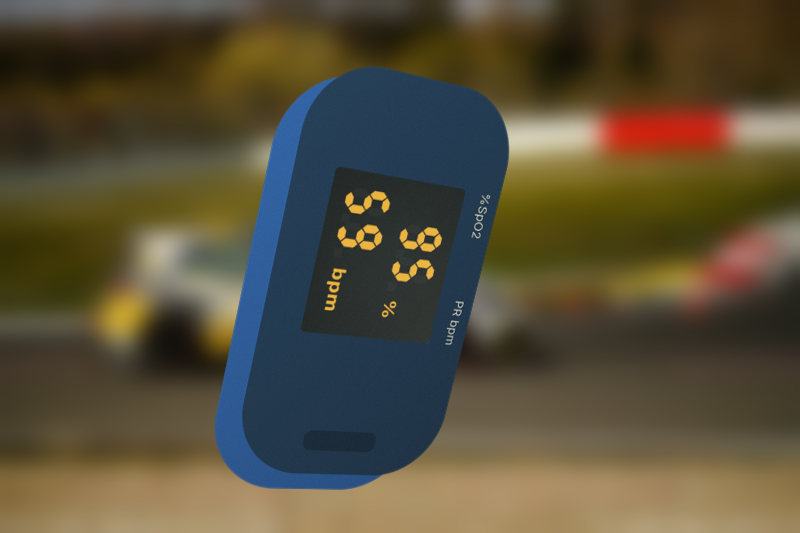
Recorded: 59 bpm
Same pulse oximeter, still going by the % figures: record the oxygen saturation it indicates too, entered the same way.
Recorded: 95 %
